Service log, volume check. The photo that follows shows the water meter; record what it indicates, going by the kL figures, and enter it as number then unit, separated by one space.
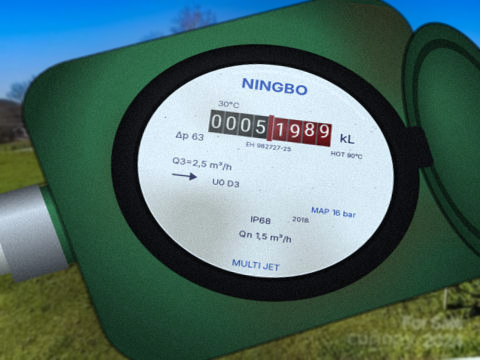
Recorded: 5.1989 kL
